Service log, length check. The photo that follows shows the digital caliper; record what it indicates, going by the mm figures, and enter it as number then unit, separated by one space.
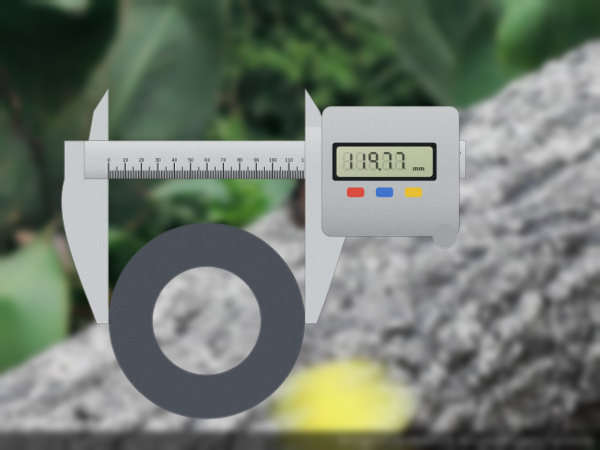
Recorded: 119.77 mm
